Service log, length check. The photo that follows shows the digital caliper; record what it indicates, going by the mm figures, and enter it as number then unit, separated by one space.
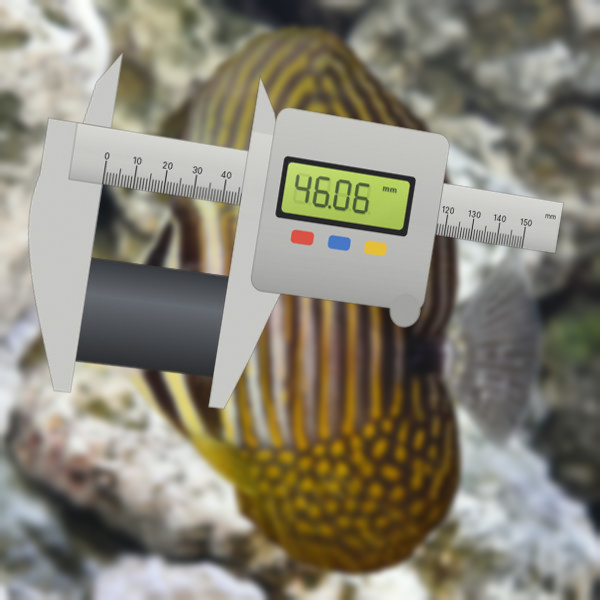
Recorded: 46.06 mm
